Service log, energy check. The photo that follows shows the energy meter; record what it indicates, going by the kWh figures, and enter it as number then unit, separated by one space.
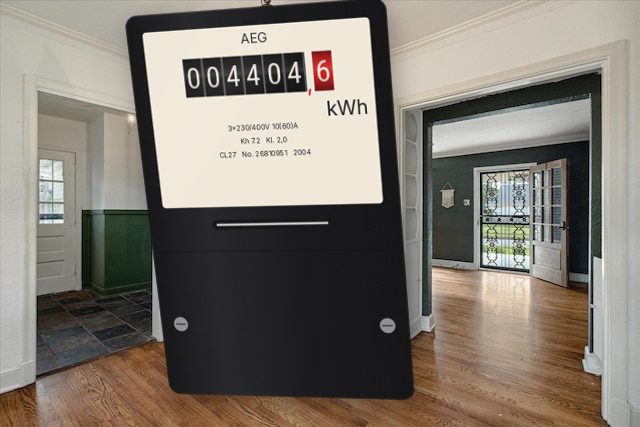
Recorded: 4404.6 kWh
